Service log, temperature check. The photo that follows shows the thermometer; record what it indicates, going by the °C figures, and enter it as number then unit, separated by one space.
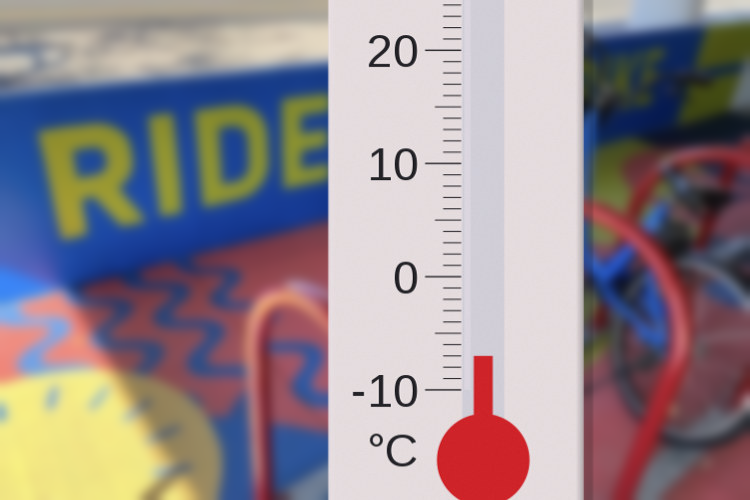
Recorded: -7 °C
